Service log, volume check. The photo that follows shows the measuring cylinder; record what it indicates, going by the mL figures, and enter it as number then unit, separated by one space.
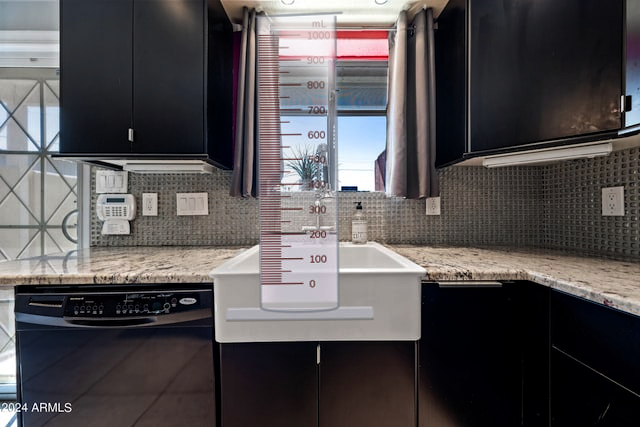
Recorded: 200 mL
